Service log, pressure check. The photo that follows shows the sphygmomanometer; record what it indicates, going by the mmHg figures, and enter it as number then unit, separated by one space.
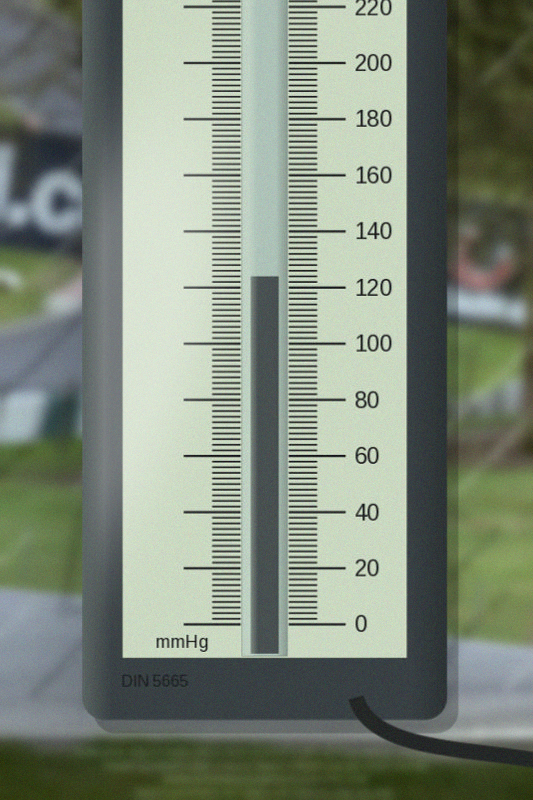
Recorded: 124 mmHg
